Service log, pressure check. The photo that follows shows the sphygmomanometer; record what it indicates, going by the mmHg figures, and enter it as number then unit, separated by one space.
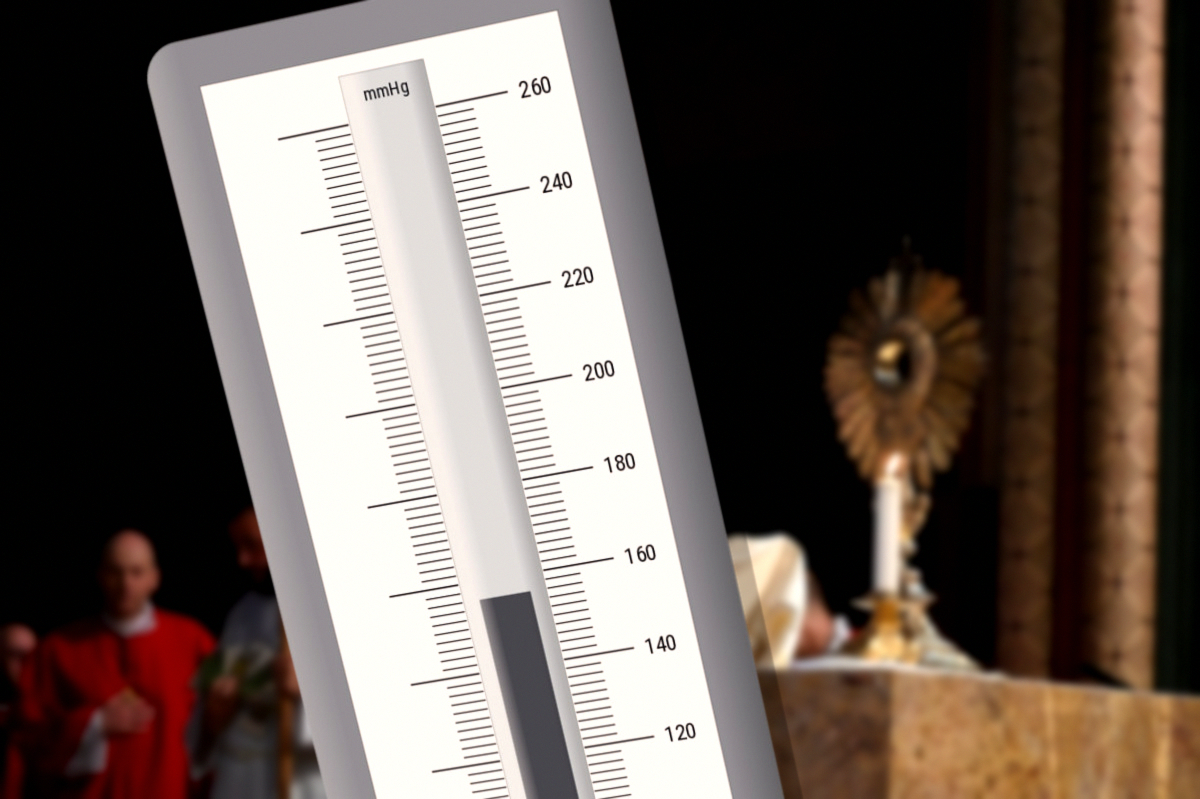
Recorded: 156 mmHg
